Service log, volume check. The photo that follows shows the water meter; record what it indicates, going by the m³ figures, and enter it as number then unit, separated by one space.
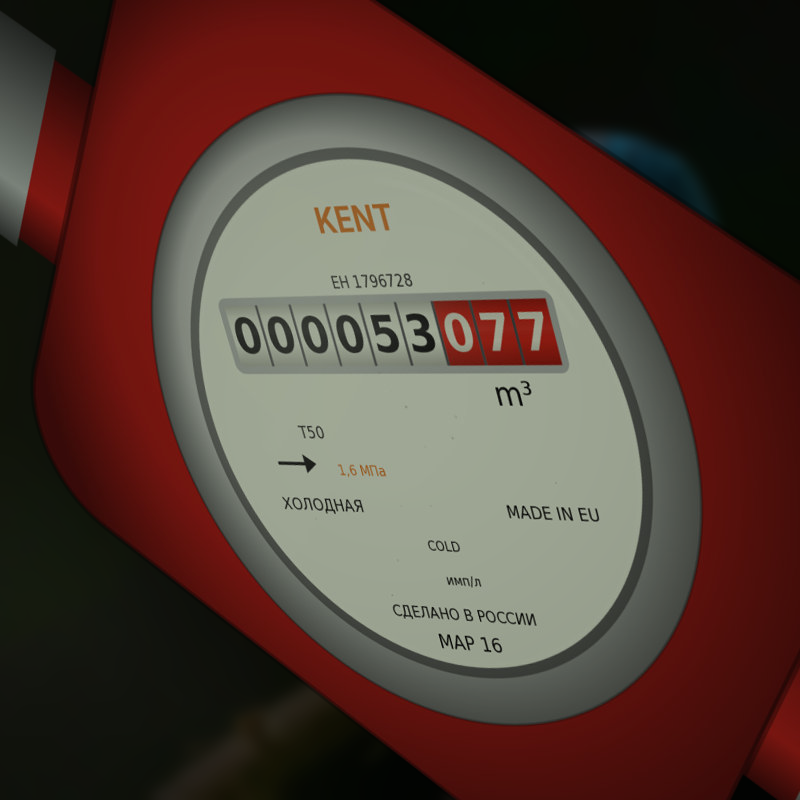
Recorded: 53.077 m³
